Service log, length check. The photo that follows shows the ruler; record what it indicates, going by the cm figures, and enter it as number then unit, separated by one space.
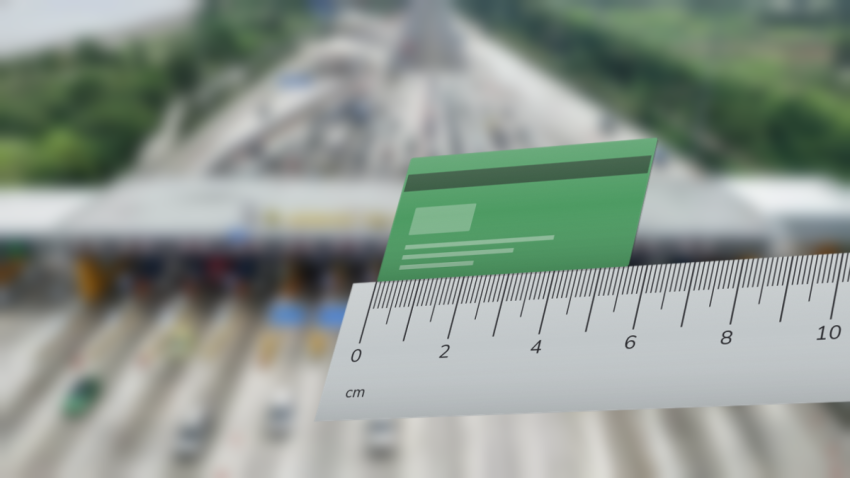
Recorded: 5.6 cm
